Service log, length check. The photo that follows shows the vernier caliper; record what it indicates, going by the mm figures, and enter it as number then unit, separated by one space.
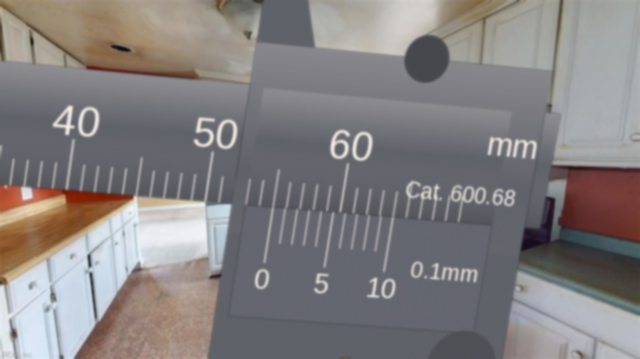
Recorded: 55.0 mm
